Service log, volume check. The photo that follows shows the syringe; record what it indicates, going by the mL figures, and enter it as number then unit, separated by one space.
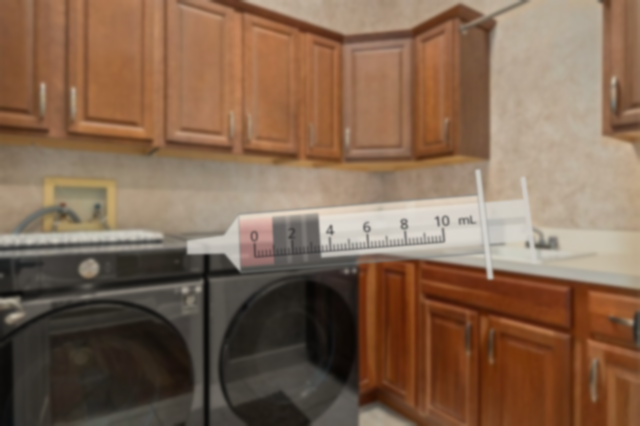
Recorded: 1 mL
